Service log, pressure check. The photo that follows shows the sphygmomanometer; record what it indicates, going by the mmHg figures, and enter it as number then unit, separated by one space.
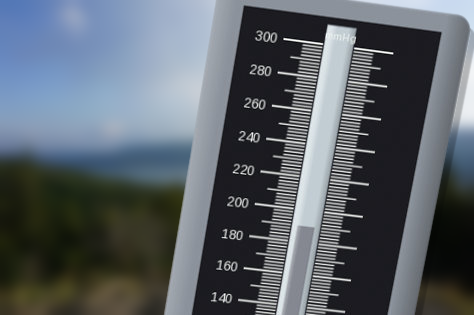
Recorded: 190 mmHg
